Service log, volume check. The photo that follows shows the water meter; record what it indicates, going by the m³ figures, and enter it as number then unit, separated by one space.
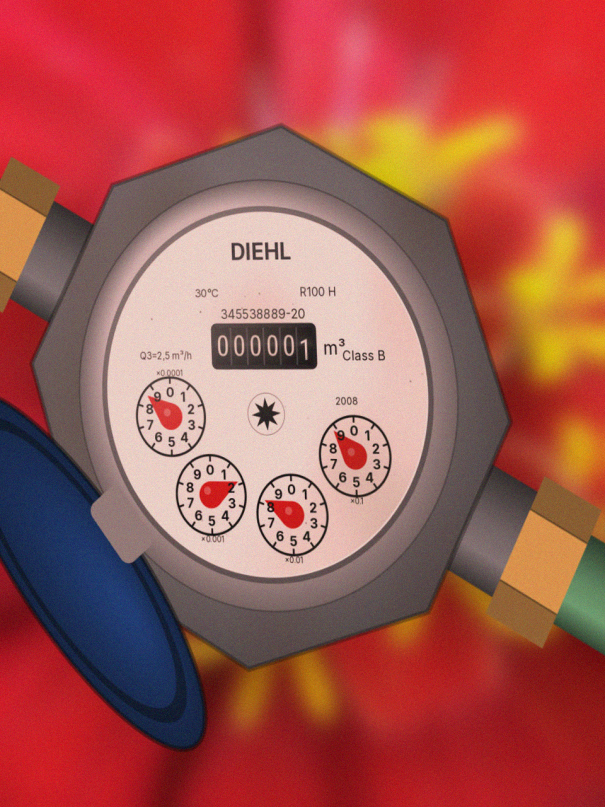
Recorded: 0.8818 m³
